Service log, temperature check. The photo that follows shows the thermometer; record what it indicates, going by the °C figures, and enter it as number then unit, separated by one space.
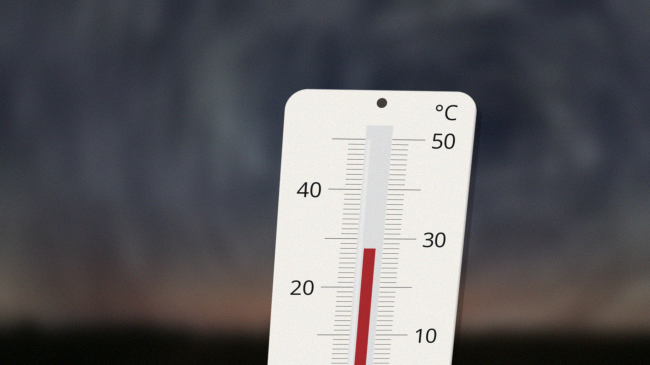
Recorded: 28 °C
